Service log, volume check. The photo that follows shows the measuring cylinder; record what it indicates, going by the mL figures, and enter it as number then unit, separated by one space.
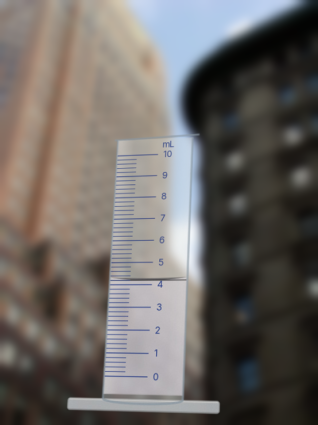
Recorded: 4.2 mL
